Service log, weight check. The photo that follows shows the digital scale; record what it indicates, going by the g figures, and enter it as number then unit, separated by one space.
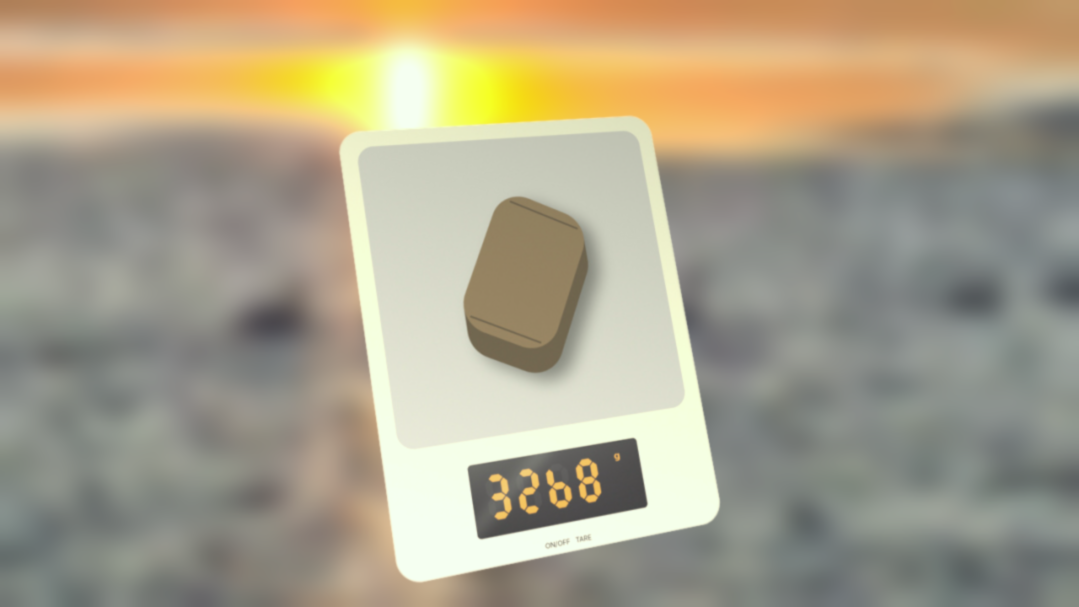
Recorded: 3268 g
